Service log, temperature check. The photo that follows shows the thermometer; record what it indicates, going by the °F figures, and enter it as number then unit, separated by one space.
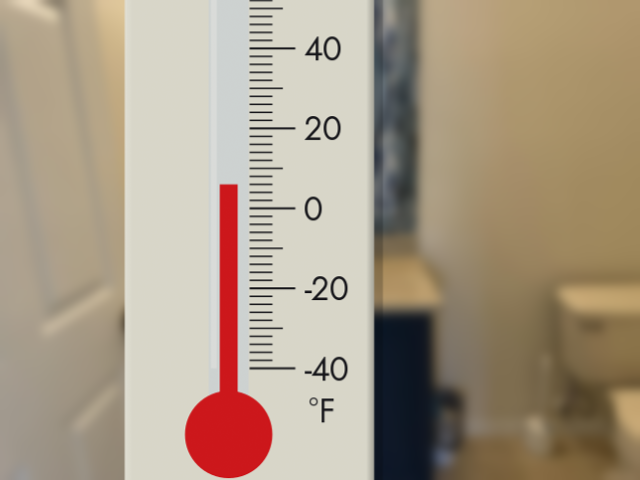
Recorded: 6 °F
